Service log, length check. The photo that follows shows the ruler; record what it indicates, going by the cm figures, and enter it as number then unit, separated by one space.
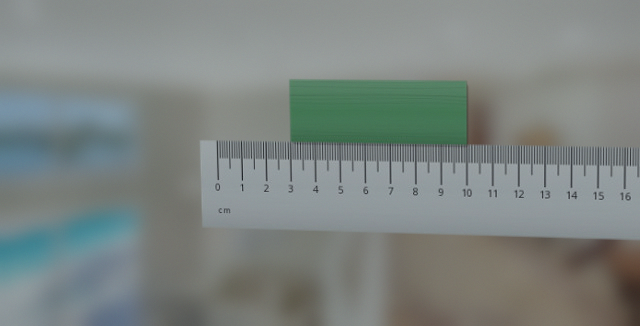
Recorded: 7 cm
